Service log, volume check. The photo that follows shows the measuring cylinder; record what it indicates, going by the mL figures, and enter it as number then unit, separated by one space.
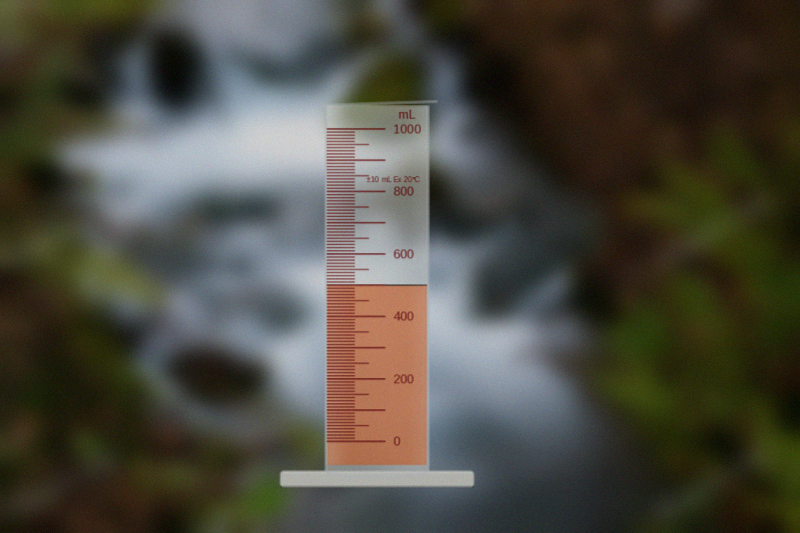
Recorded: 500 mL
